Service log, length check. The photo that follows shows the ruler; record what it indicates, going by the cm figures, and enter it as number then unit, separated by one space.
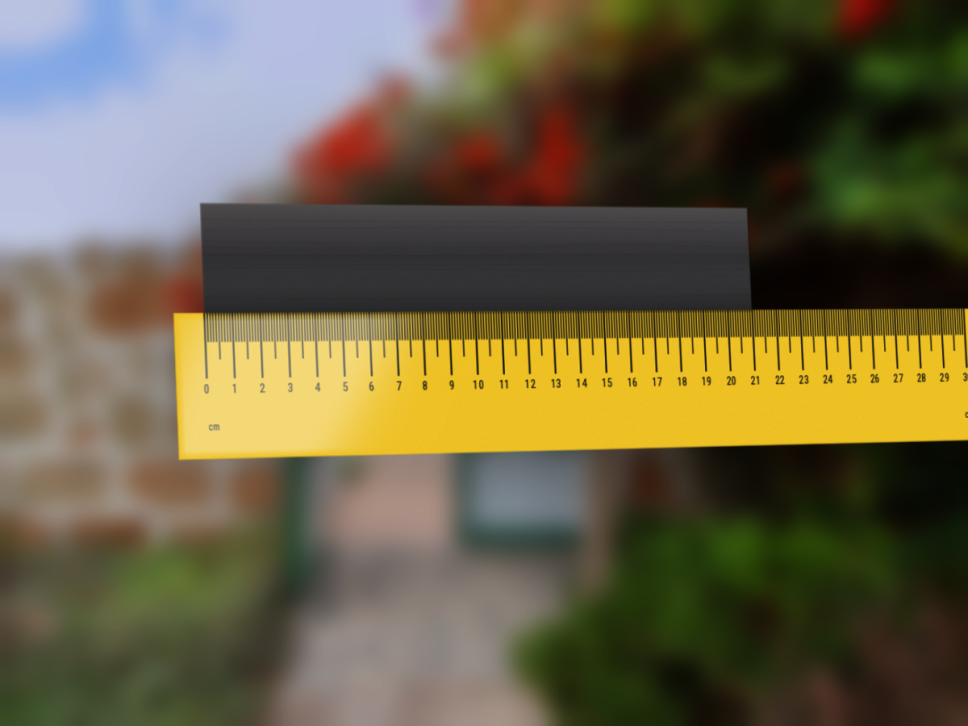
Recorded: 21 cm
